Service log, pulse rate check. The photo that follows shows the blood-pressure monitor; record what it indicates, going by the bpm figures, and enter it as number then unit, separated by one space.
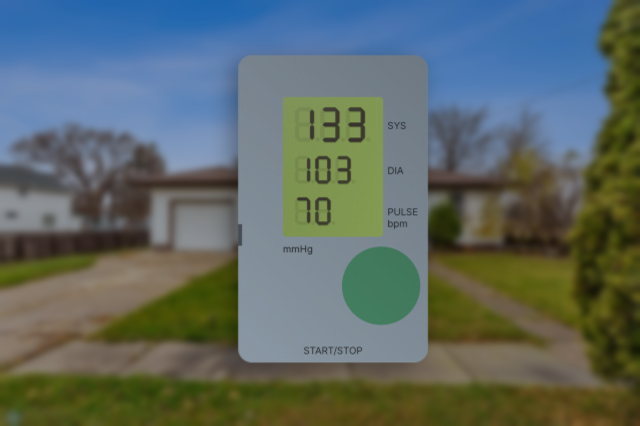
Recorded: 70 bpm
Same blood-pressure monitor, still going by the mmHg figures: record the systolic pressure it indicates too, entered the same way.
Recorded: 133 mmHg
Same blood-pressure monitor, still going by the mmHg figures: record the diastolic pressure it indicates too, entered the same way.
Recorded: 103 mmHg
